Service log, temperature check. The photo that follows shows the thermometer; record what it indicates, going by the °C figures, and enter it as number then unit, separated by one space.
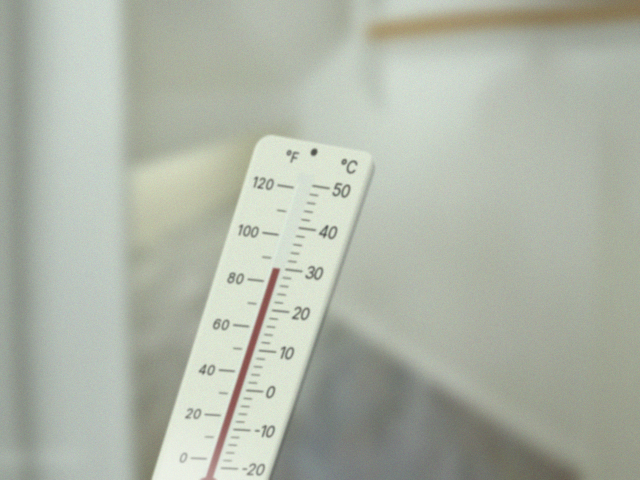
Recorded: 30 °C
